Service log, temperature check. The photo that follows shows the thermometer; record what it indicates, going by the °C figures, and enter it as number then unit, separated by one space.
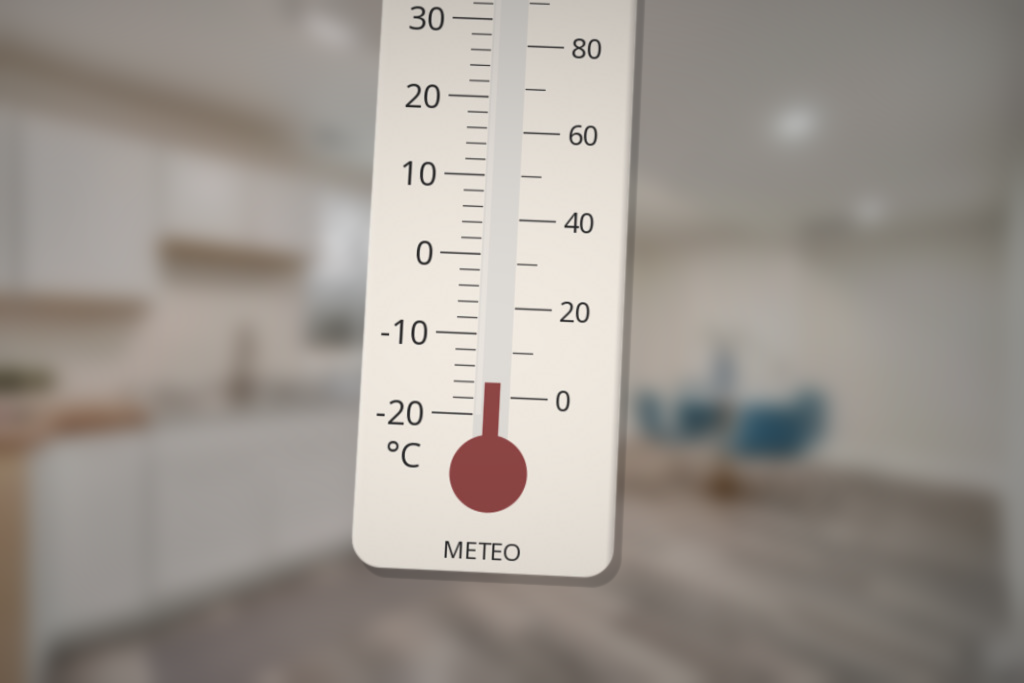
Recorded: -16 °C
